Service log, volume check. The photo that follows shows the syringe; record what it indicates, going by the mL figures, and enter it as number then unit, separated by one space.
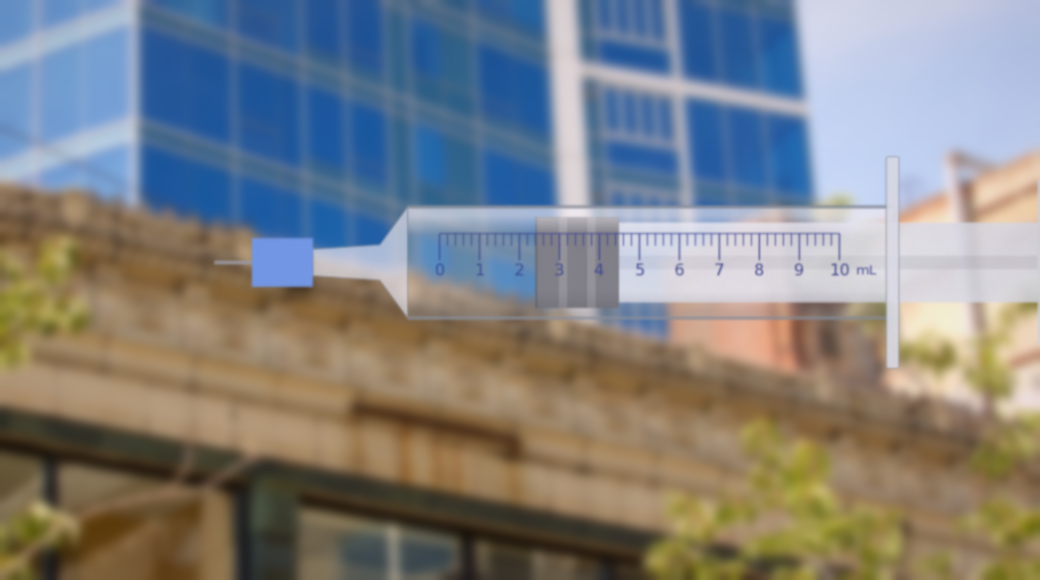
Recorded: 2.4 mL
